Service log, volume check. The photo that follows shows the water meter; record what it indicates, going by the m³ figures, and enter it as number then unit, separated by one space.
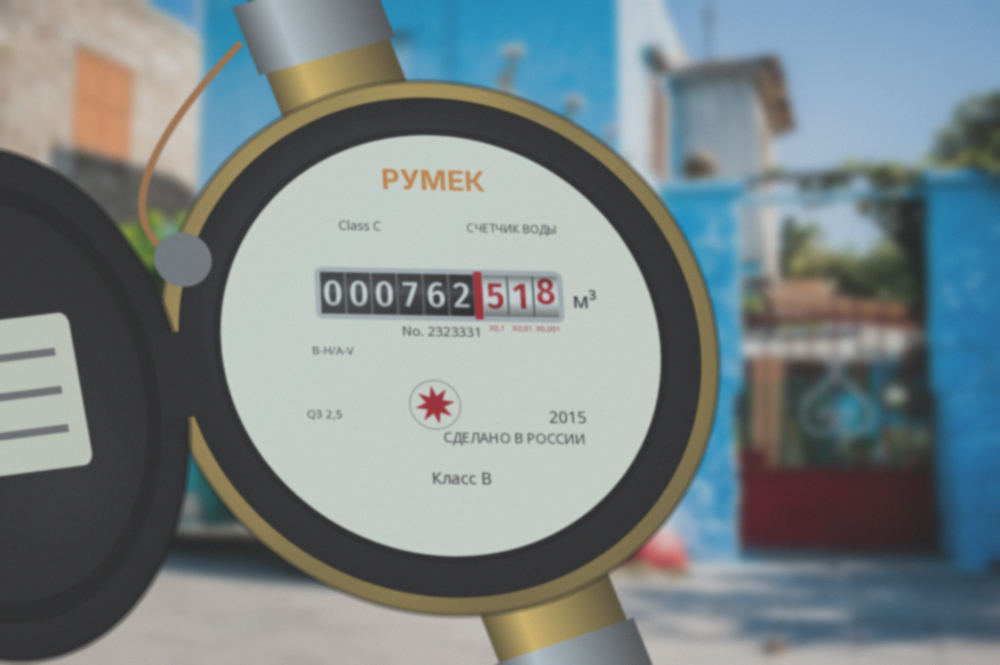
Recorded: 762.518 m³
